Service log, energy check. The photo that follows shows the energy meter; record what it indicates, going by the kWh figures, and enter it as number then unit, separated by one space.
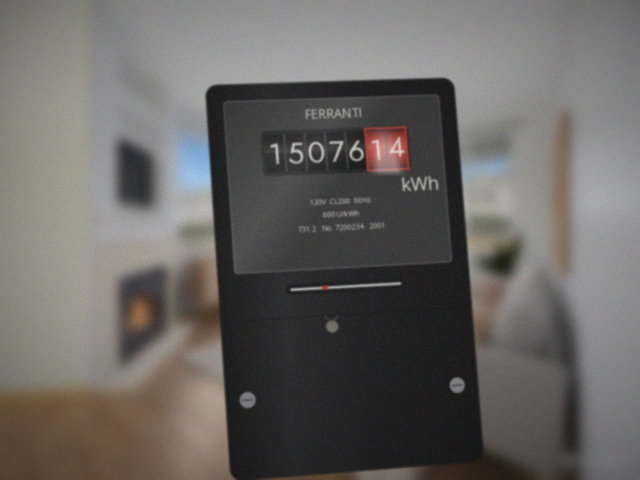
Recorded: 15076.14 kWh
